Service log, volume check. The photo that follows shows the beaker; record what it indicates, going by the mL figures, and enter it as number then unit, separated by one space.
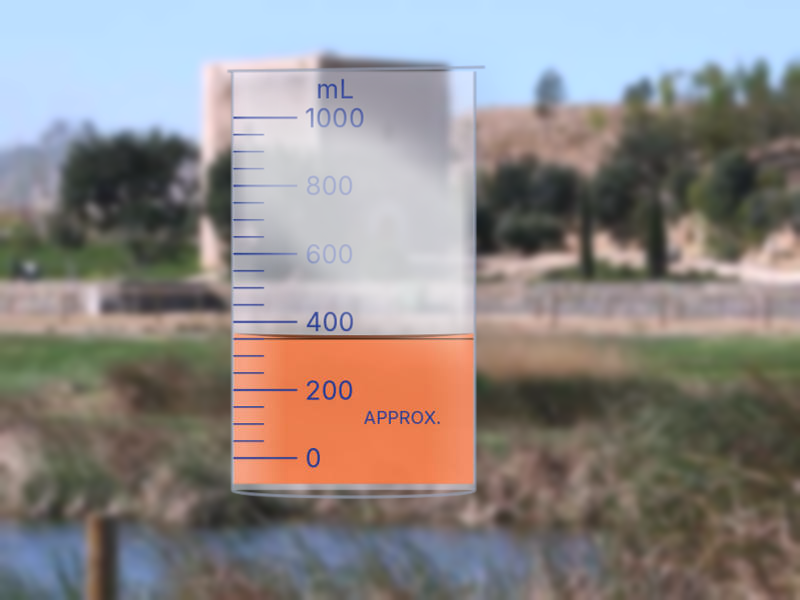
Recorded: 350 mL
